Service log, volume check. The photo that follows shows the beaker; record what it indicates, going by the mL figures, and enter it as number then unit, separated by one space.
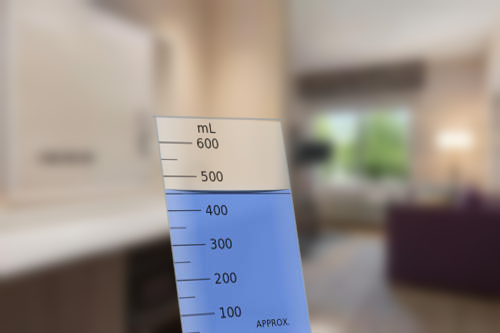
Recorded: 450 mL
